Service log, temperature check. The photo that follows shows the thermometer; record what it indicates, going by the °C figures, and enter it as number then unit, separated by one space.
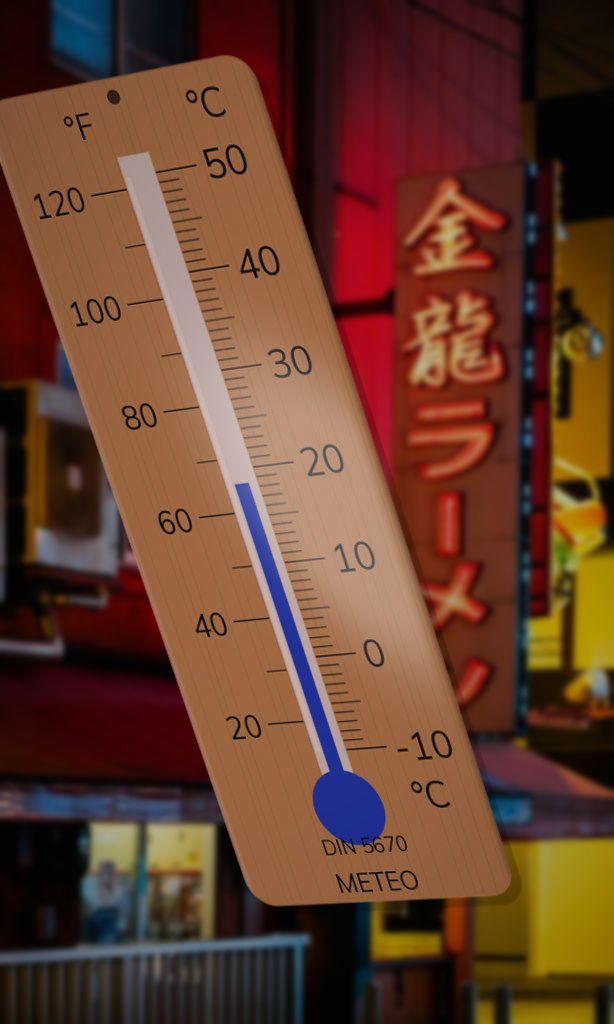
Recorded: 18.5 °C
